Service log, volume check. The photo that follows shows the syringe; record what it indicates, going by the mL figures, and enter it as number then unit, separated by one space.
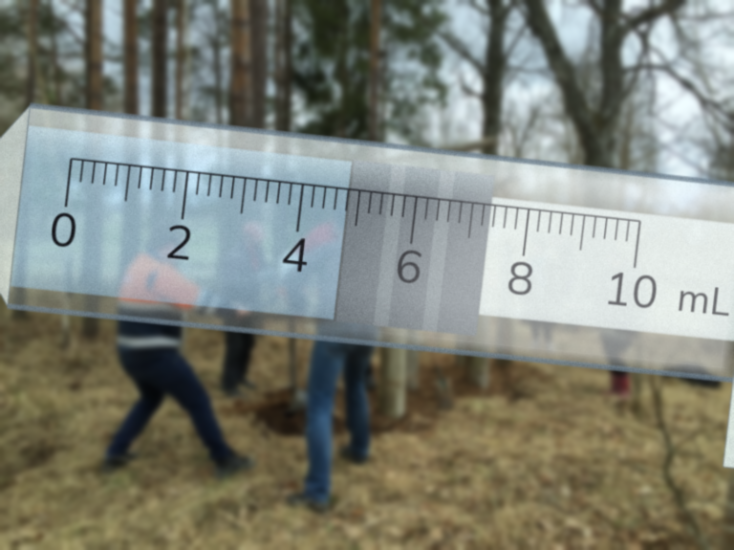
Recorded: 4.8 mL
